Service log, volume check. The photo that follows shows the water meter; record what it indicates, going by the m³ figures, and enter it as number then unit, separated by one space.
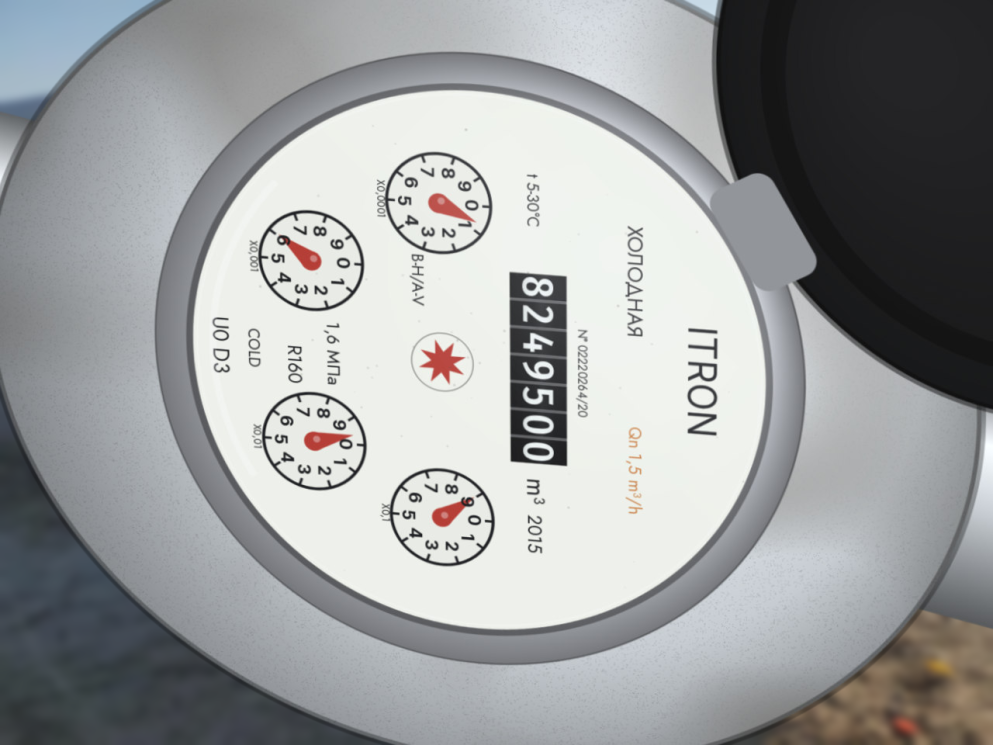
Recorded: 8249500.8960 m³
